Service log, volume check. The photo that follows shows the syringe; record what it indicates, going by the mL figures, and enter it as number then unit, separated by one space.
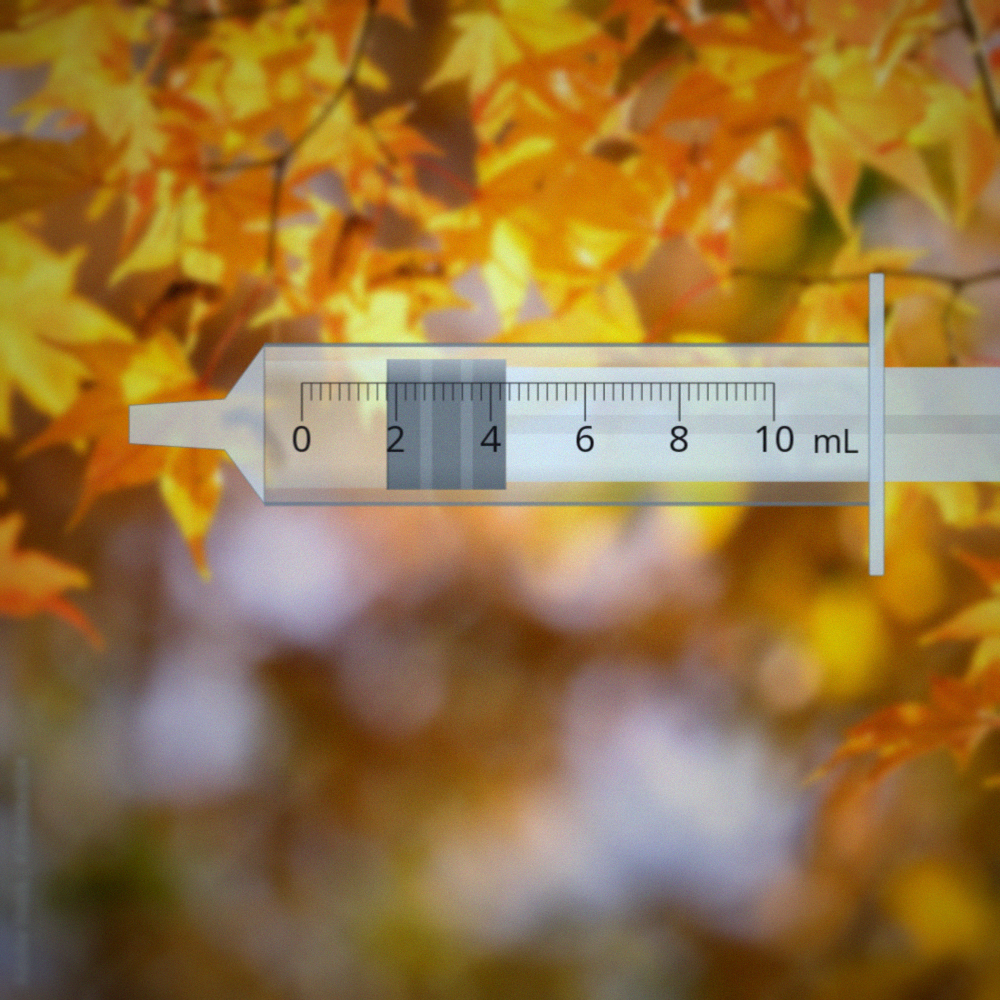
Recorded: 1.8 mL
